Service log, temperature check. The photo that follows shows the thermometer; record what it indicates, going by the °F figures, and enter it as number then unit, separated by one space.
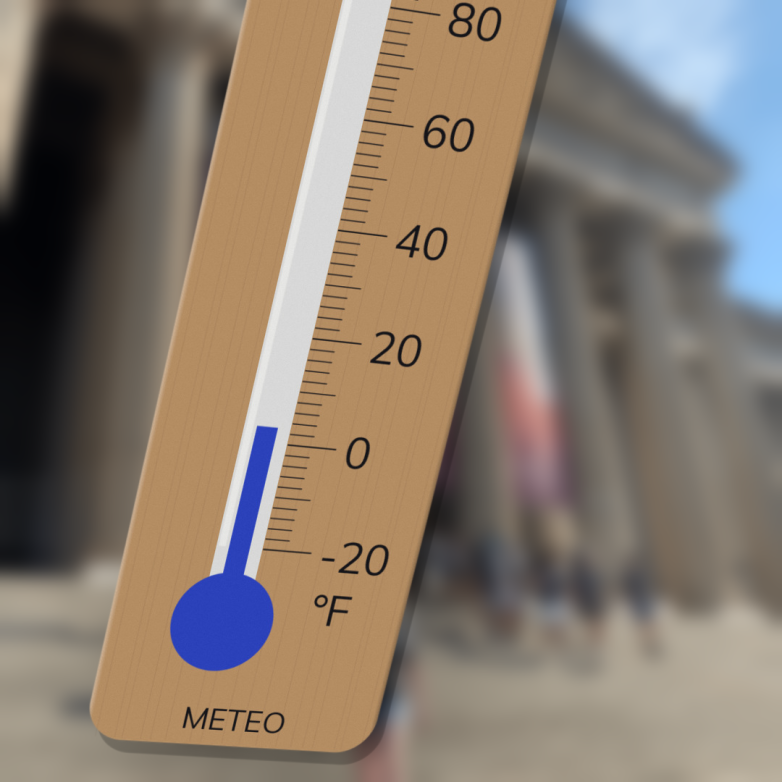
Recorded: 3 °F
